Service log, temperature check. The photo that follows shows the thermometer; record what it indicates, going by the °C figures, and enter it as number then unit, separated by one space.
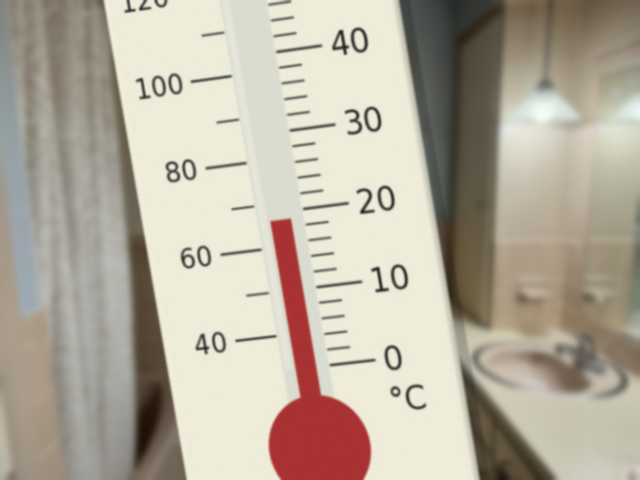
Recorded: 19 °C
